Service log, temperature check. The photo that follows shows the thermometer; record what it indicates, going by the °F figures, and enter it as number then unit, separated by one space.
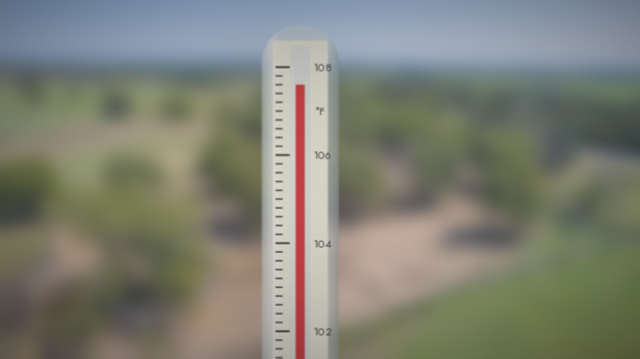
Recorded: 107.6 °F
